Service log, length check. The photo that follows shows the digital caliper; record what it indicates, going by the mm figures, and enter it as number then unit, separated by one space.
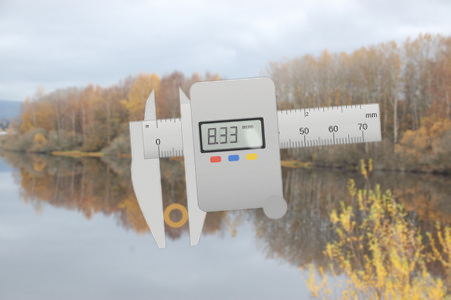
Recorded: 8.33 mm
